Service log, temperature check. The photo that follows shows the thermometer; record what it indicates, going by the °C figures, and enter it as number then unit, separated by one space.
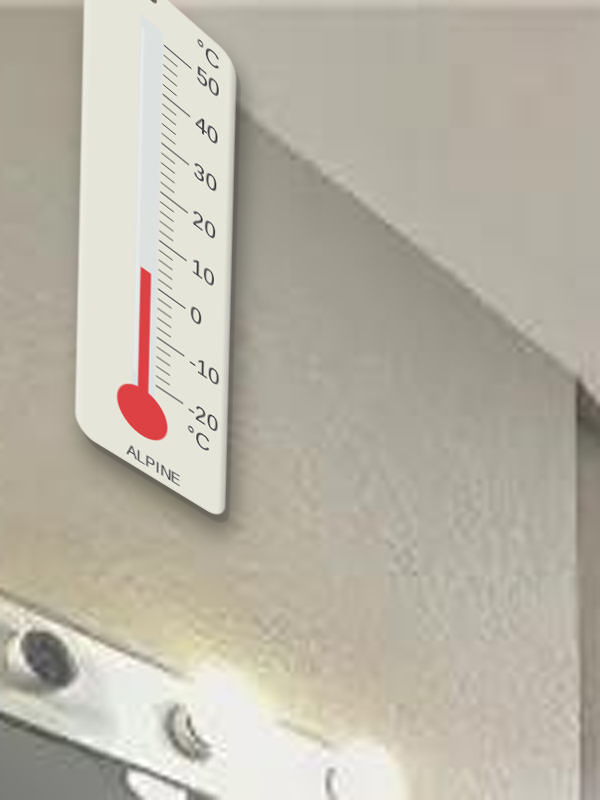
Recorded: 2 °C
